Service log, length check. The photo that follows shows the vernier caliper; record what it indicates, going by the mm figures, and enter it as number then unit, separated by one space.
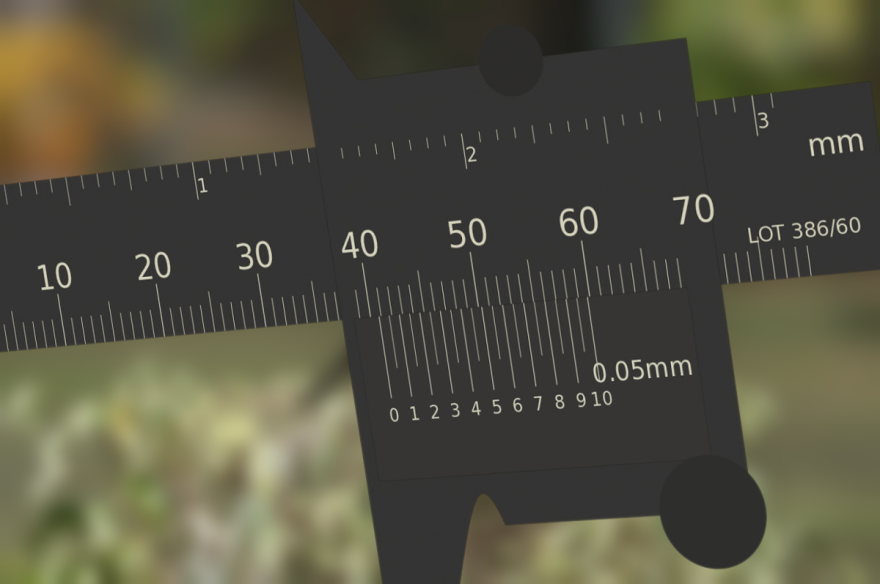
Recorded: 40.8 mm
